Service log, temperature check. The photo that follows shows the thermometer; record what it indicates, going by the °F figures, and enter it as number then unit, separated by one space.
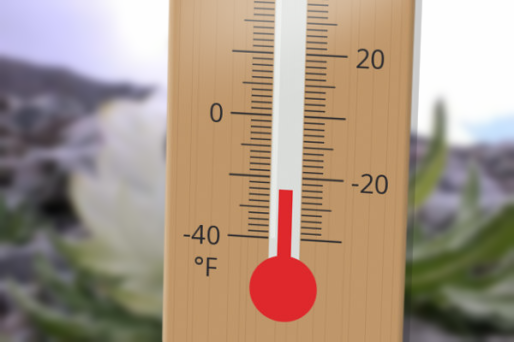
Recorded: -24 °F
